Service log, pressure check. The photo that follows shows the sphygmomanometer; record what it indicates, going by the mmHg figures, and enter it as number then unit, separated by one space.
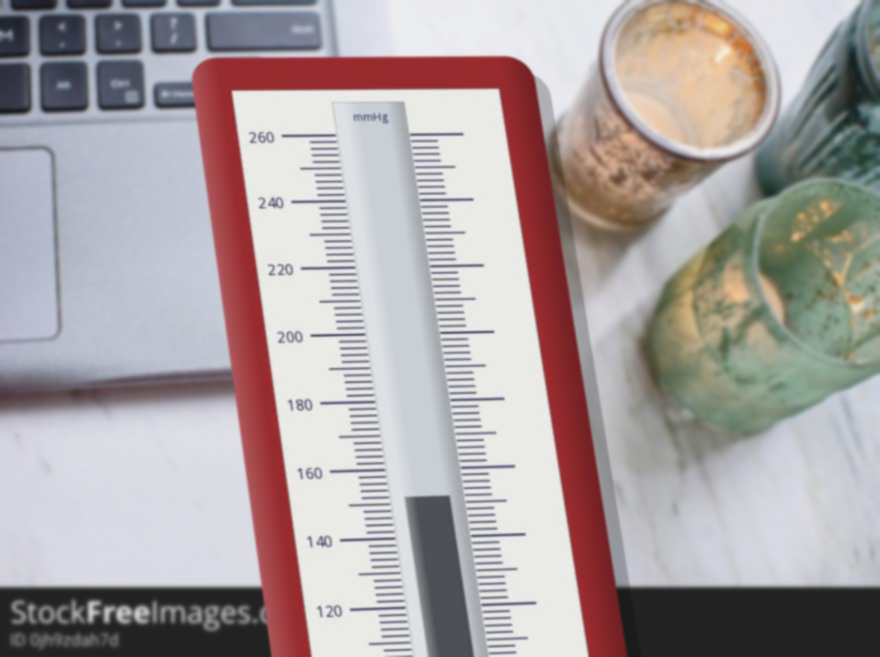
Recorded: 152 mmHg
